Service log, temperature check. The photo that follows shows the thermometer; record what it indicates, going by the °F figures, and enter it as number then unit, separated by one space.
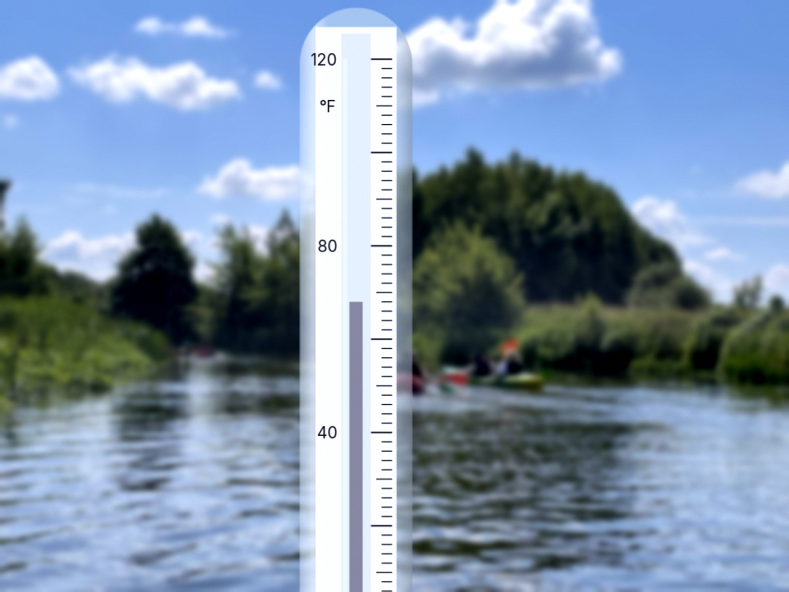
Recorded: 68 °F
